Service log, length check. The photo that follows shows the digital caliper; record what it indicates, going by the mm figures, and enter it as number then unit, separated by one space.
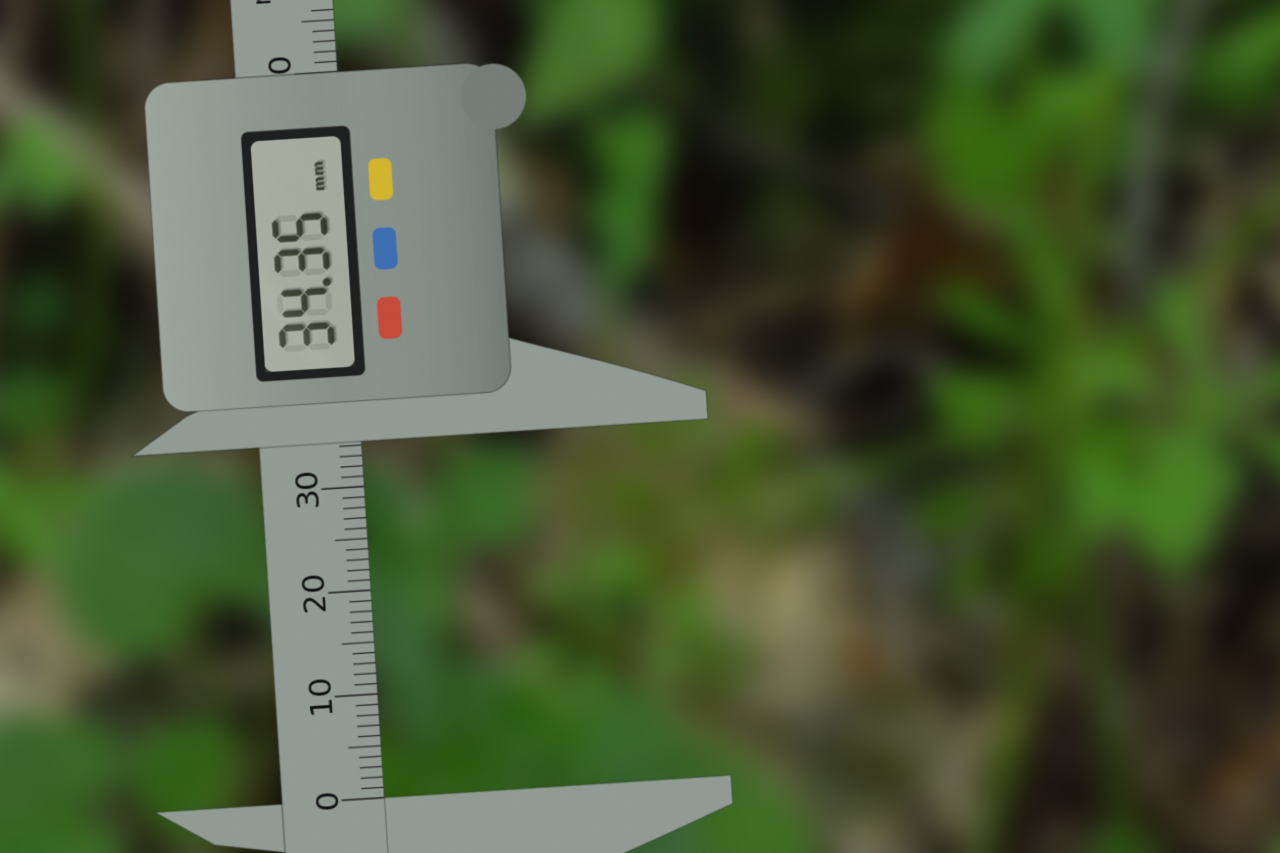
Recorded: 34.35 mm
